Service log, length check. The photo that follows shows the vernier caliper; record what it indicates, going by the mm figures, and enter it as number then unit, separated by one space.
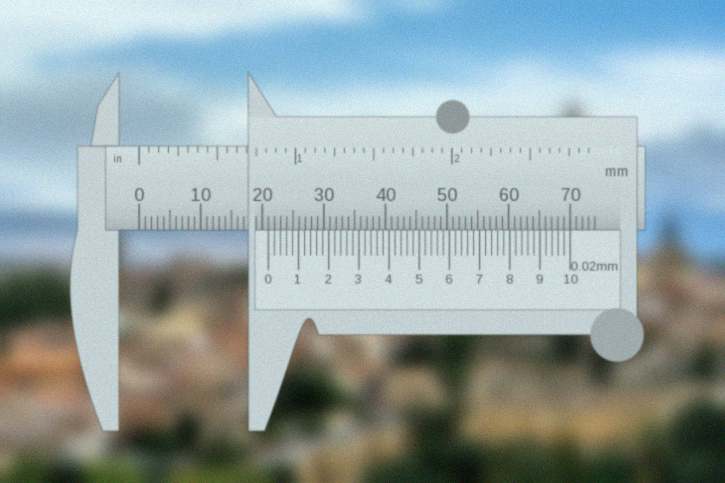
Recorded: 21.0 mm
